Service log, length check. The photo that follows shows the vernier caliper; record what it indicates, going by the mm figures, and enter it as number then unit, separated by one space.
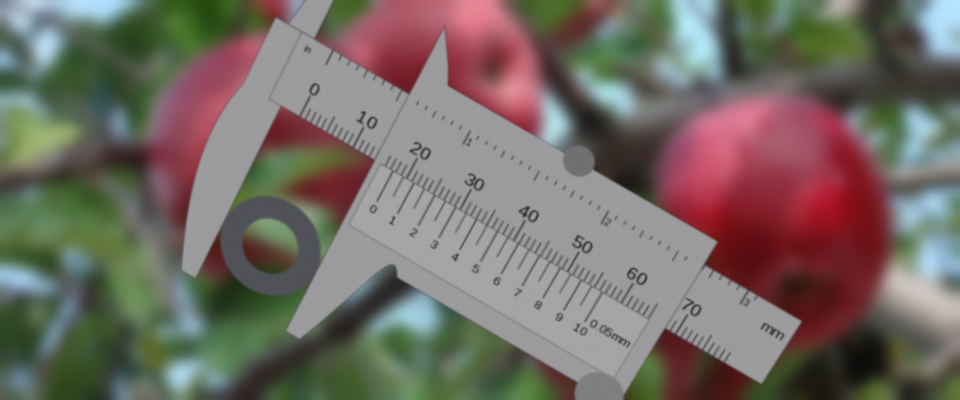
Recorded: 17.5 mm
